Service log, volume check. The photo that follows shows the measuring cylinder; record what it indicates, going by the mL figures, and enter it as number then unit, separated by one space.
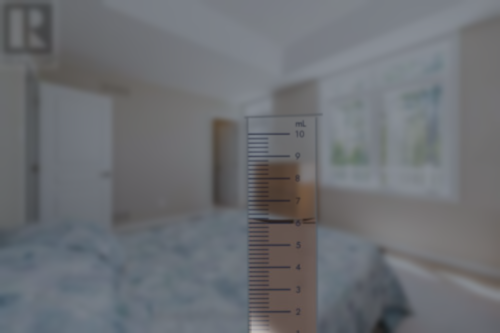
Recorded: 6 mL
